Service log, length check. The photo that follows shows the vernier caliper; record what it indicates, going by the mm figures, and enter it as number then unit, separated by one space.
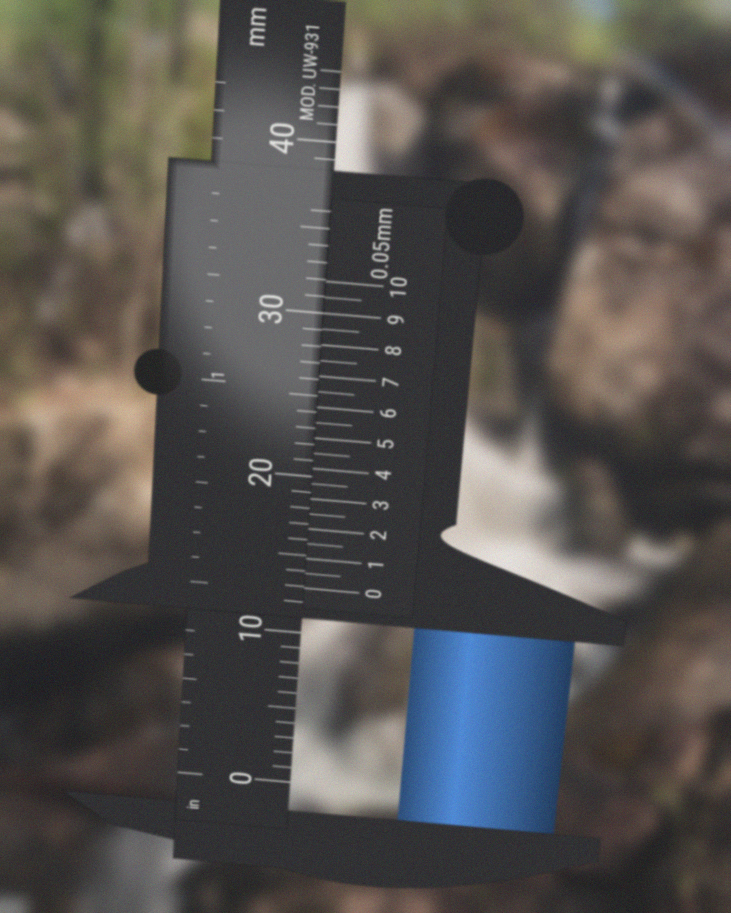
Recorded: 12.9 mm
